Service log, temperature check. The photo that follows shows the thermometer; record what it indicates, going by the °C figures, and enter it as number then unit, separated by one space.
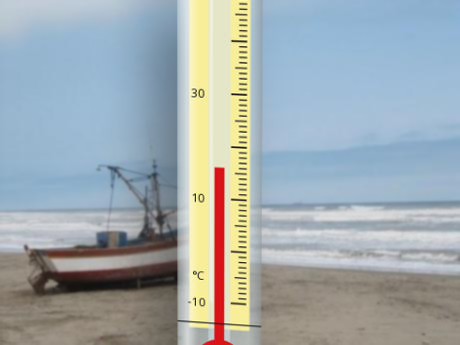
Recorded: 16 °C
